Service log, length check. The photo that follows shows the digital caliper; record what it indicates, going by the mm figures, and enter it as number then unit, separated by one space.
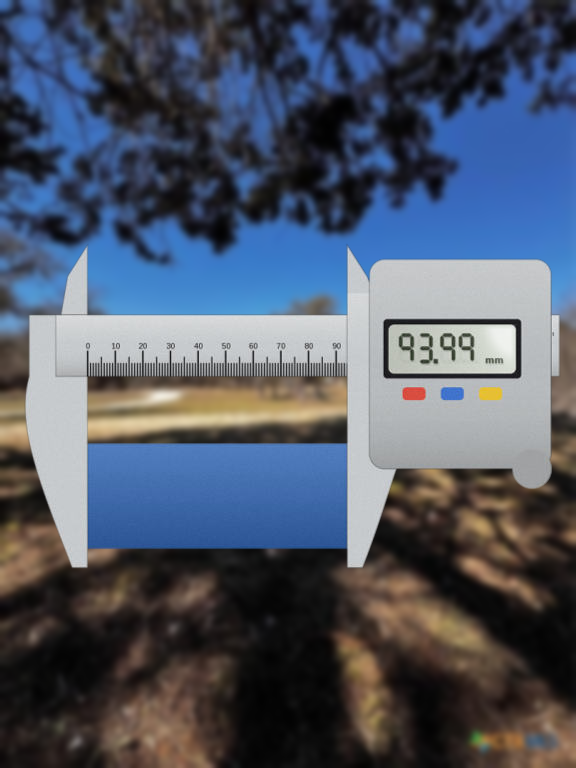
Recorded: 93.99 mm
